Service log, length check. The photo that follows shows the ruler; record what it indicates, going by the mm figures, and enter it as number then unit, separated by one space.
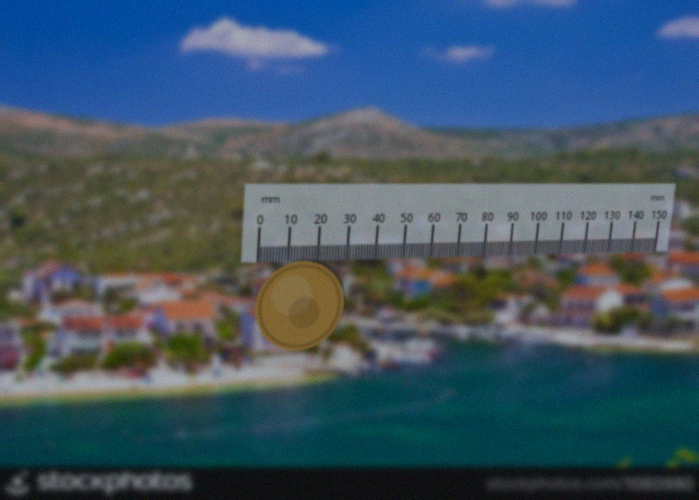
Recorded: 30 mm
